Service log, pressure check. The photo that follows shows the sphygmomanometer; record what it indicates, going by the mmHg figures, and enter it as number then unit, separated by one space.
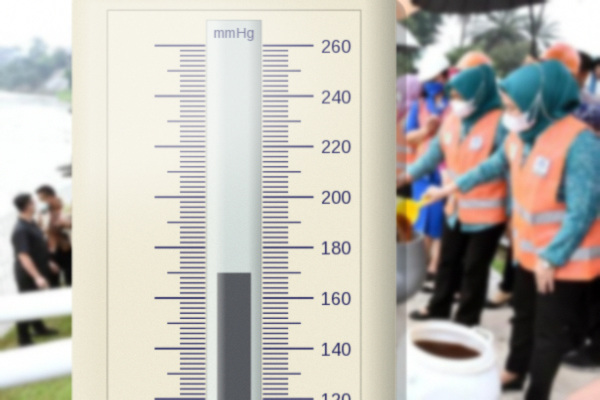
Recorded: 170 mmHg
